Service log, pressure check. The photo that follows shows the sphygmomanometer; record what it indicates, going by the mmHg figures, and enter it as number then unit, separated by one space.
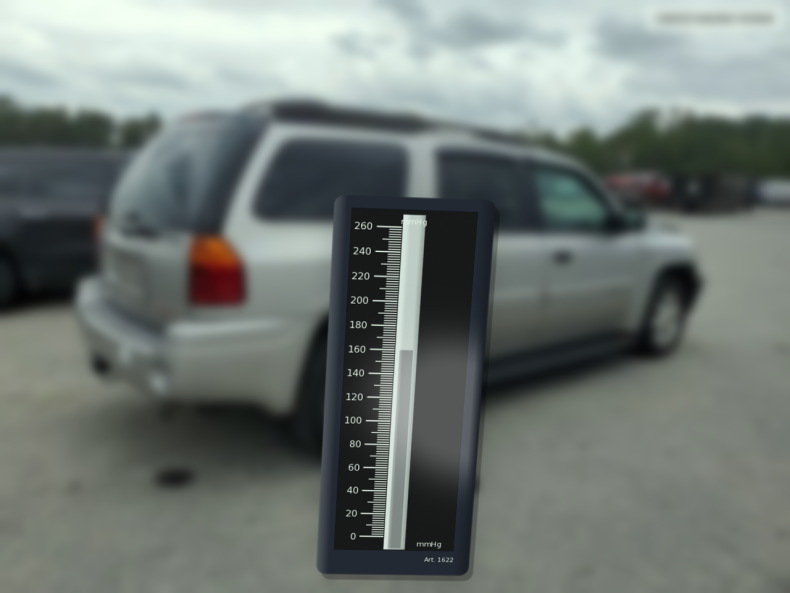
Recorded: 160 mmHg
